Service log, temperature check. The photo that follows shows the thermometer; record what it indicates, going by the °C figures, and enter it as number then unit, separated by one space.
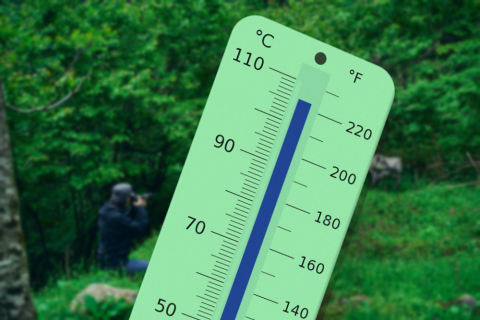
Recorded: 106 °C
